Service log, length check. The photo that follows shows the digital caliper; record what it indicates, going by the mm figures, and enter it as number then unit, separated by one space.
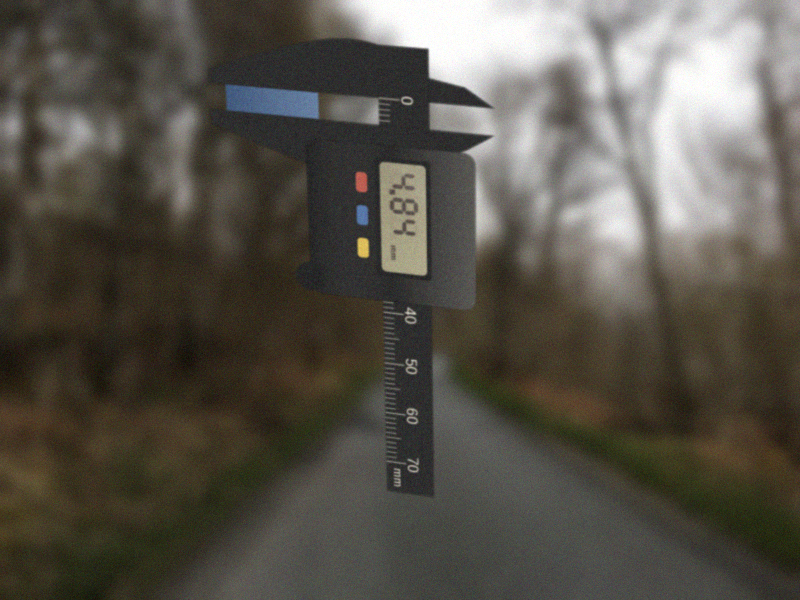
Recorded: 4.84 mm
